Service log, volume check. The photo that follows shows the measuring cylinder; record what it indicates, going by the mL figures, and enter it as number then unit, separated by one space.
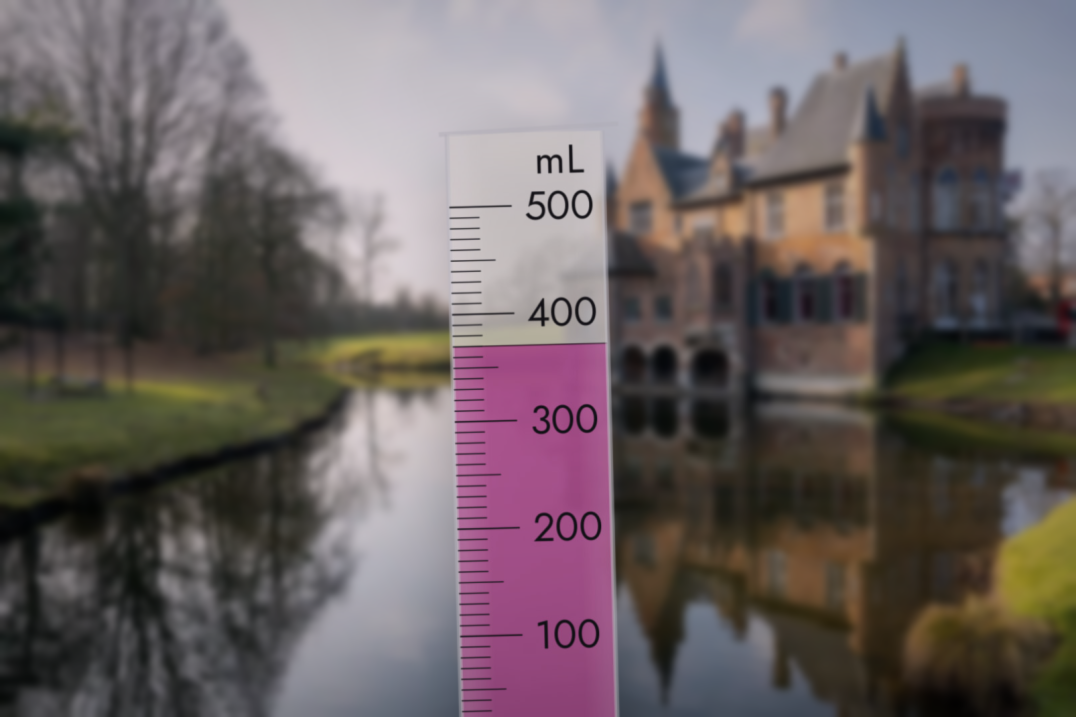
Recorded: 370 mL
